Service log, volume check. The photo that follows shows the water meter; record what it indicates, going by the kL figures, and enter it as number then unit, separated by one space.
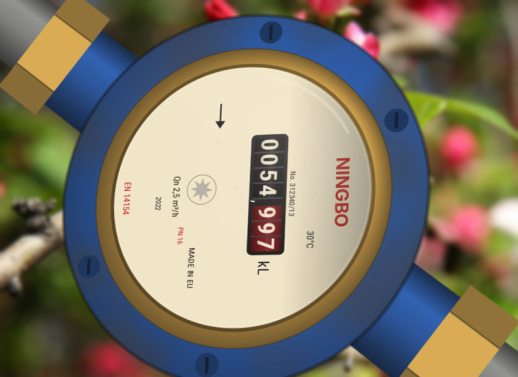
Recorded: 54.997 kL
